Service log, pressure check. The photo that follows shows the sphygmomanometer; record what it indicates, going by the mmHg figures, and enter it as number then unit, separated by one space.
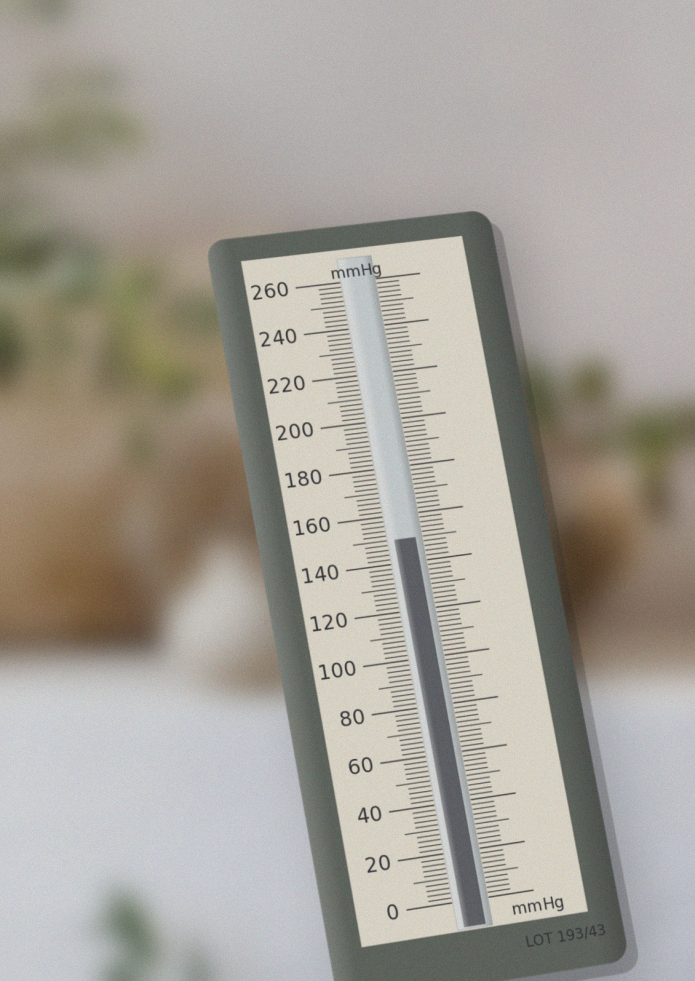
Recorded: 150 mmHg
